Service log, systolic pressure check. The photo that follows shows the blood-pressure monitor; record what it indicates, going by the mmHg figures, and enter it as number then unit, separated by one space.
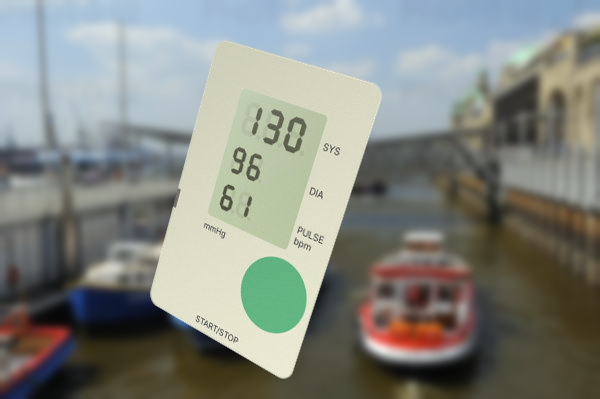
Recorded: 130 mmHg
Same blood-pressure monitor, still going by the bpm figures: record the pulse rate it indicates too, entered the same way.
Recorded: 61 bpm
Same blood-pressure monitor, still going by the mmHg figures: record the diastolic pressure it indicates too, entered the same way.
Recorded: 96 mmHg
